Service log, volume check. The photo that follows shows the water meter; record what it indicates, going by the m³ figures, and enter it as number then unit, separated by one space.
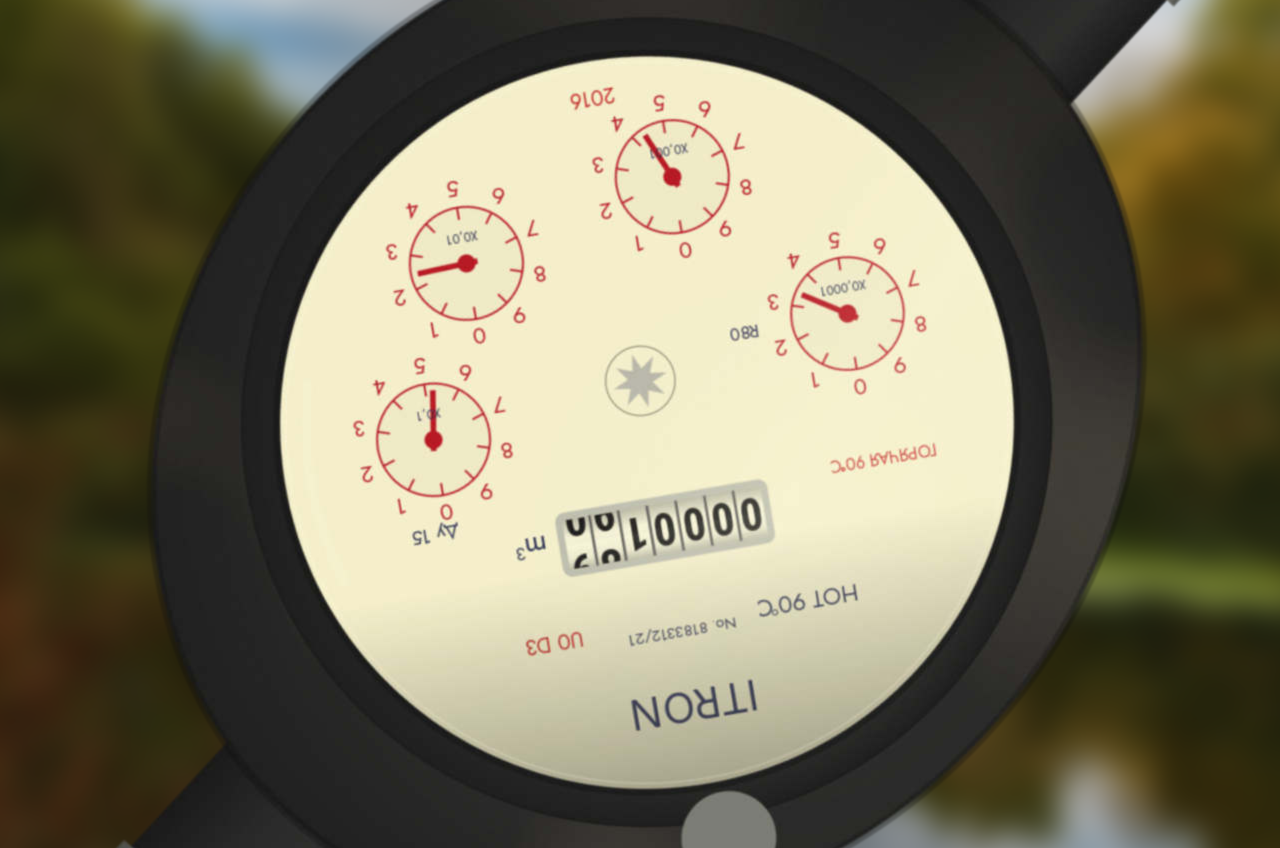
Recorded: 189.5243 m³
